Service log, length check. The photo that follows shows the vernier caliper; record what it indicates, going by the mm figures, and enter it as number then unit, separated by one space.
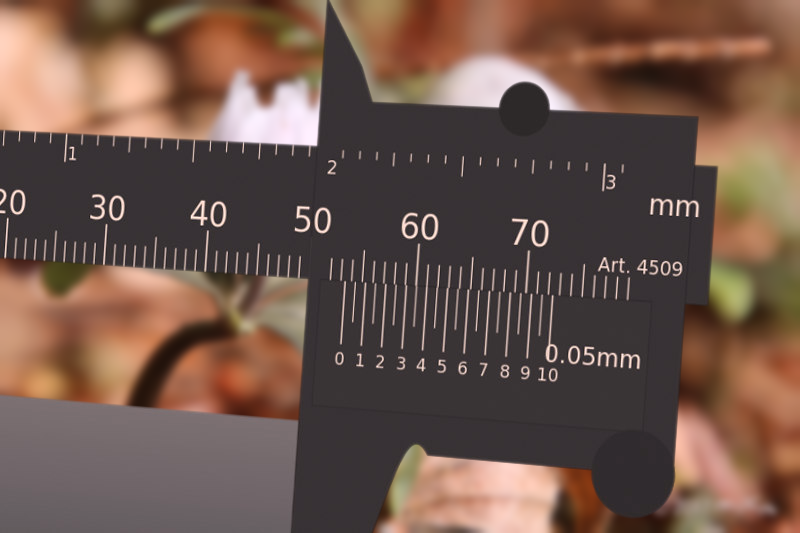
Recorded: 53.4 mm
